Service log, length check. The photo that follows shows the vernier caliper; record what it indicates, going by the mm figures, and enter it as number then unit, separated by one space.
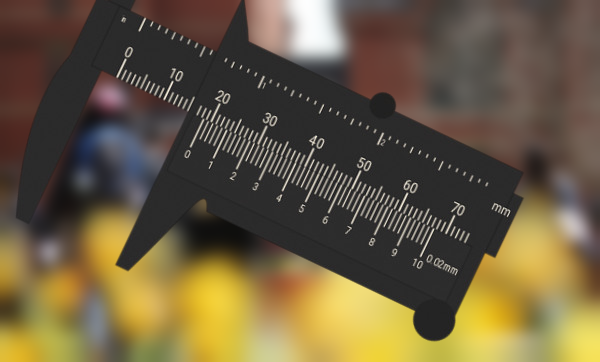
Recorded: 18.5 mm
